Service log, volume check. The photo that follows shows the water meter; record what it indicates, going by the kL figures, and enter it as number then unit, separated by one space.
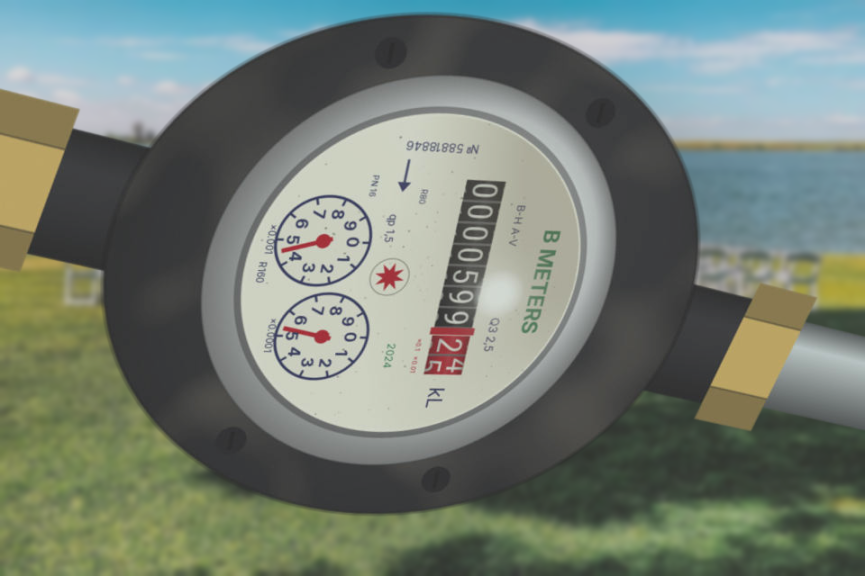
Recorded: 599.2445 kL
